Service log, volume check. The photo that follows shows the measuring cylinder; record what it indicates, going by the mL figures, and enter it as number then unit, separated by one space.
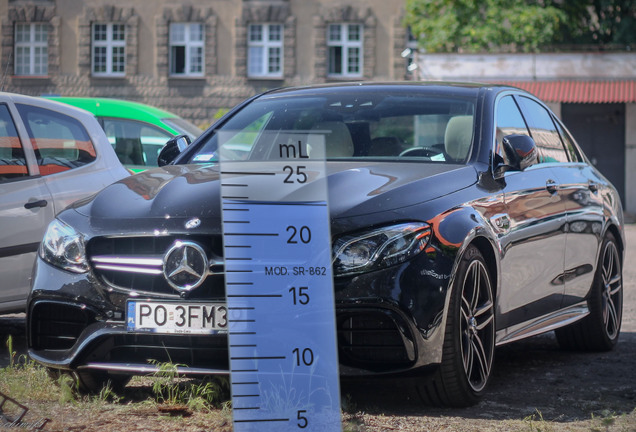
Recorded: 22.5 mL
